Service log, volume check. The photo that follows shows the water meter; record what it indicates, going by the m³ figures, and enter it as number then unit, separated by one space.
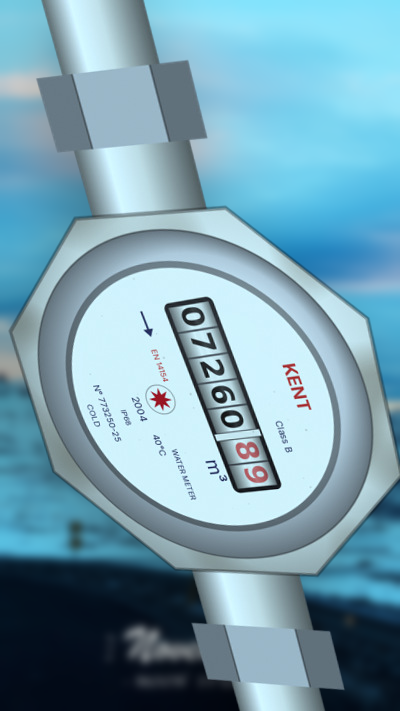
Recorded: 7260.89 m³
